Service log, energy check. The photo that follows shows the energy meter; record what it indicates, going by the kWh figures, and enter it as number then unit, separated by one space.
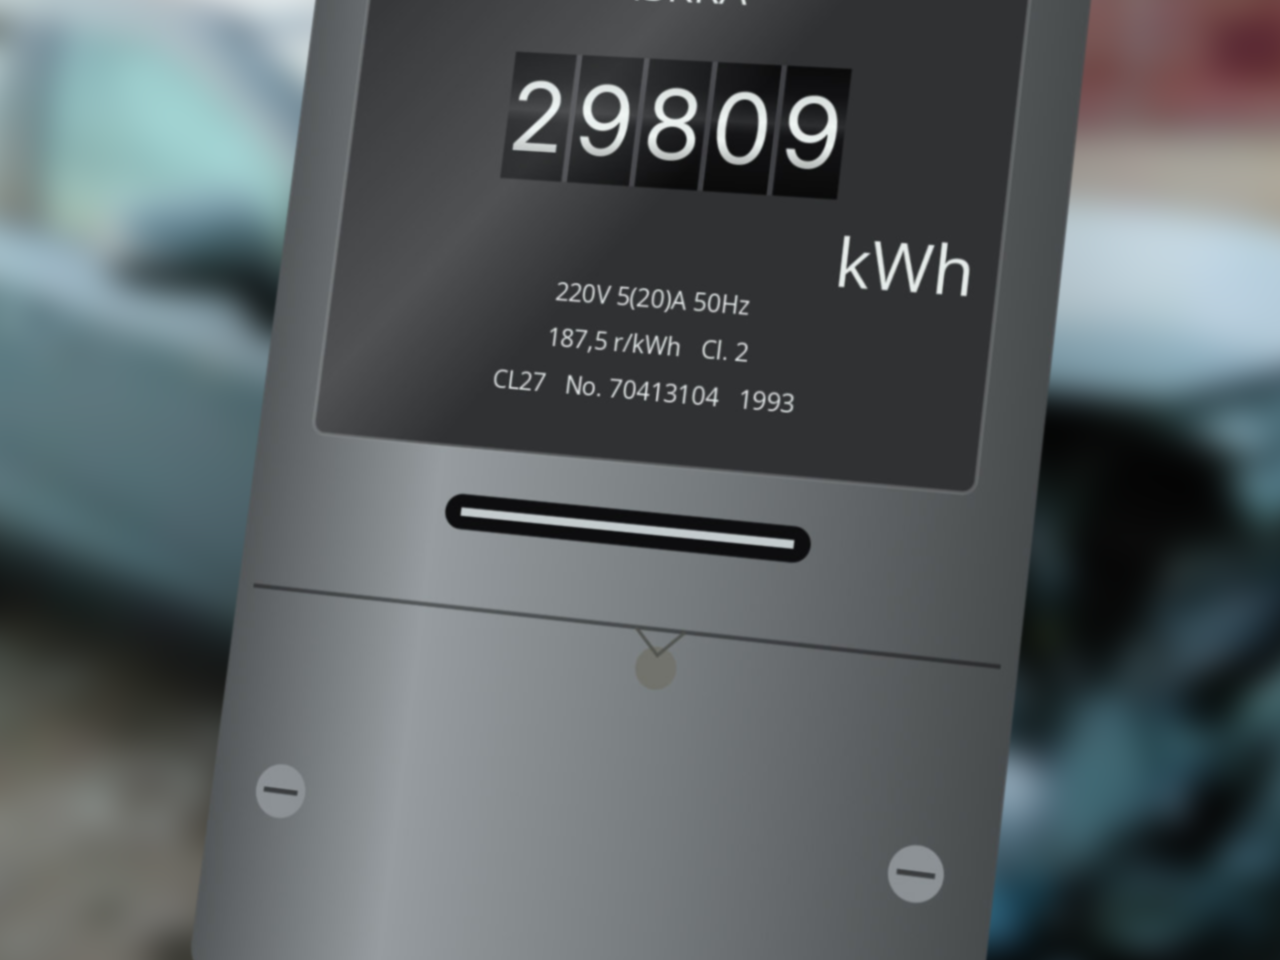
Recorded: 29809 kWh
